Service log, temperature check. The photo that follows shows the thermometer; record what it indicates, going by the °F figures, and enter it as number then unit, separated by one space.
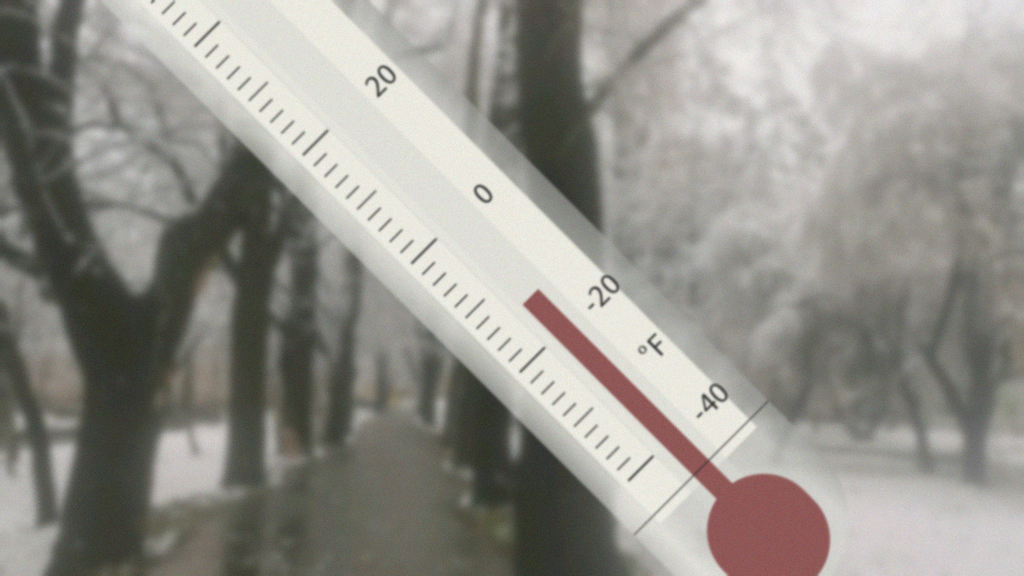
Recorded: -14 °F
